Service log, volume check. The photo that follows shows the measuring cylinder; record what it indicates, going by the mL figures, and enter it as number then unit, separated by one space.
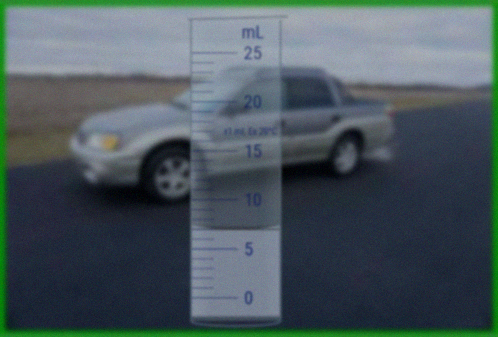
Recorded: 7 mL
